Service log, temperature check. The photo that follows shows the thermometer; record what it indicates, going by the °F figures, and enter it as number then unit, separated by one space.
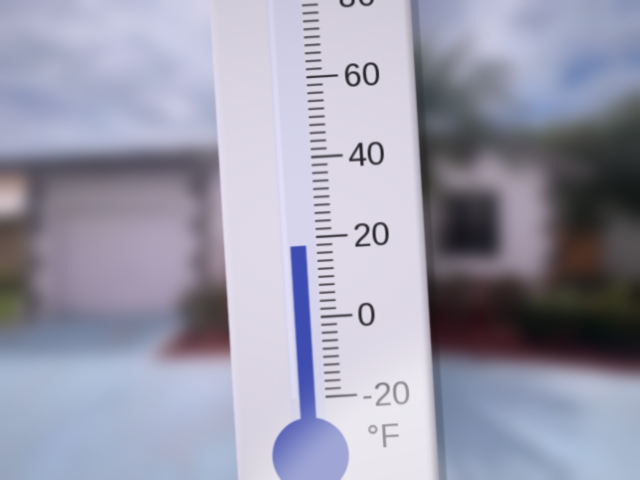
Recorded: 18 °F
